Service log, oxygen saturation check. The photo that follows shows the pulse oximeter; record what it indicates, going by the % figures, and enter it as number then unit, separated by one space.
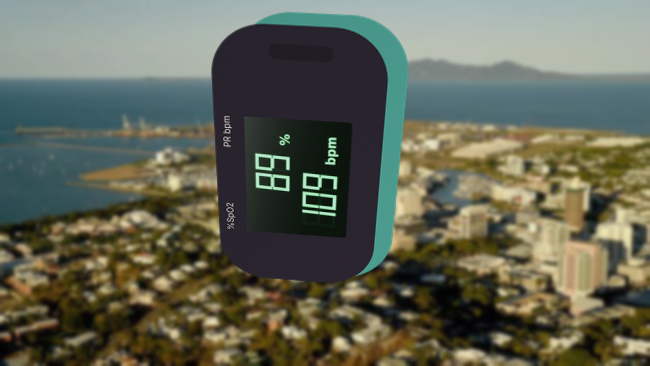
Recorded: 89 %
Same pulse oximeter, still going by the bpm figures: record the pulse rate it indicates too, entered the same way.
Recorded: 109 bpm
